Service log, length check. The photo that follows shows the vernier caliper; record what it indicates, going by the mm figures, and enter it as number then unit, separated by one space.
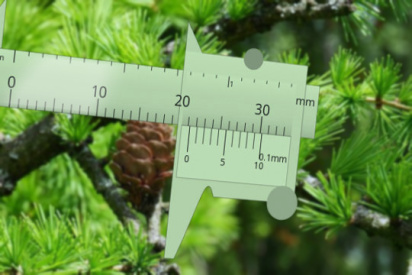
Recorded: 21.2 mm
